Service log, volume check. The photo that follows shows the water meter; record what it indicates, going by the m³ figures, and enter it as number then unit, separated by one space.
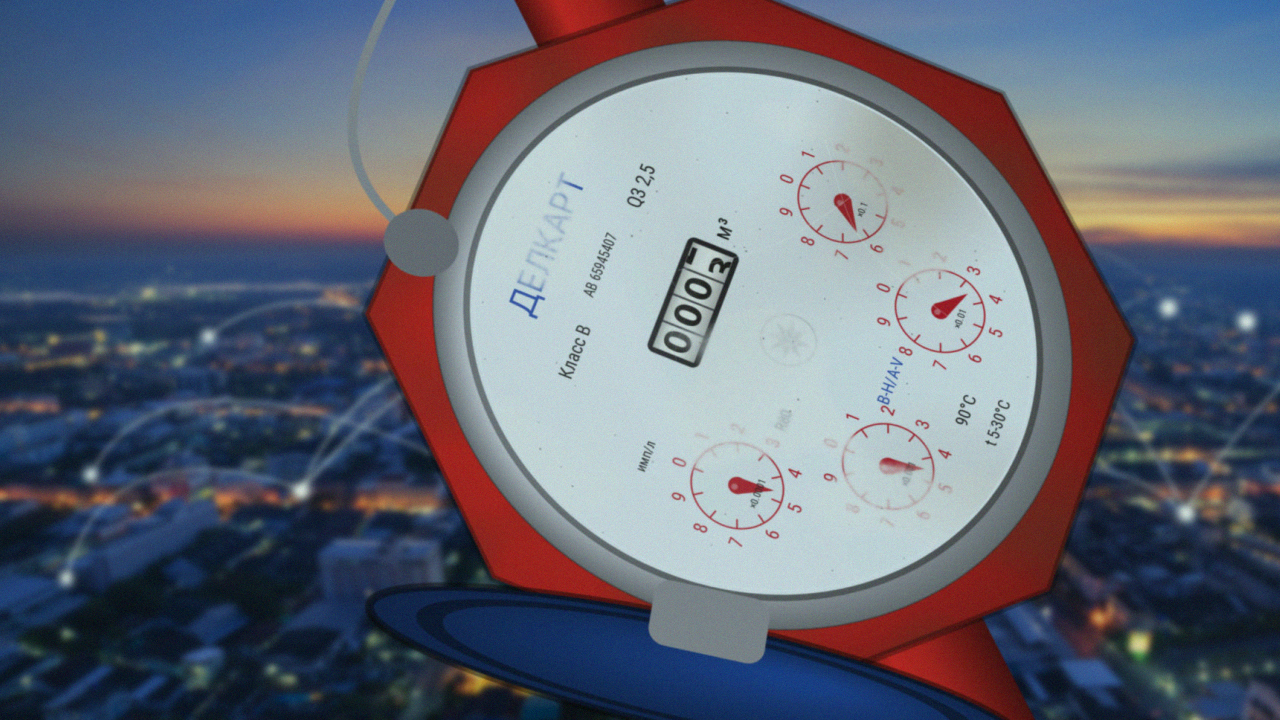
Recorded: 2.6344 m³
